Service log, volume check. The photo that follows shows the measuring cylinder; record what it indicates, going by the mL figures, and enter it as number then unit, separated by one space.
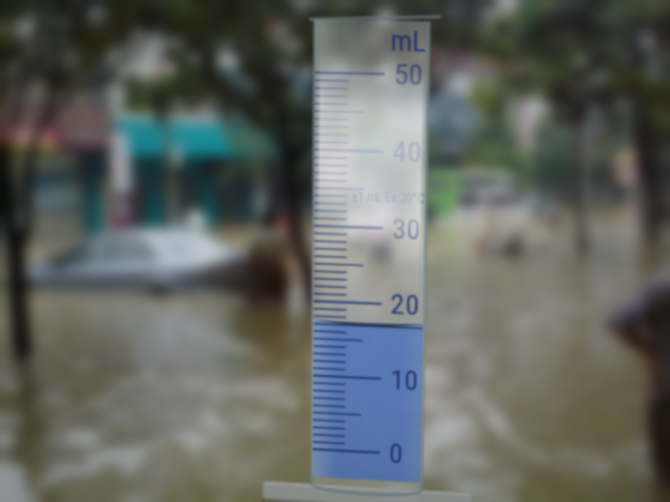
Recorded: 17 mL
